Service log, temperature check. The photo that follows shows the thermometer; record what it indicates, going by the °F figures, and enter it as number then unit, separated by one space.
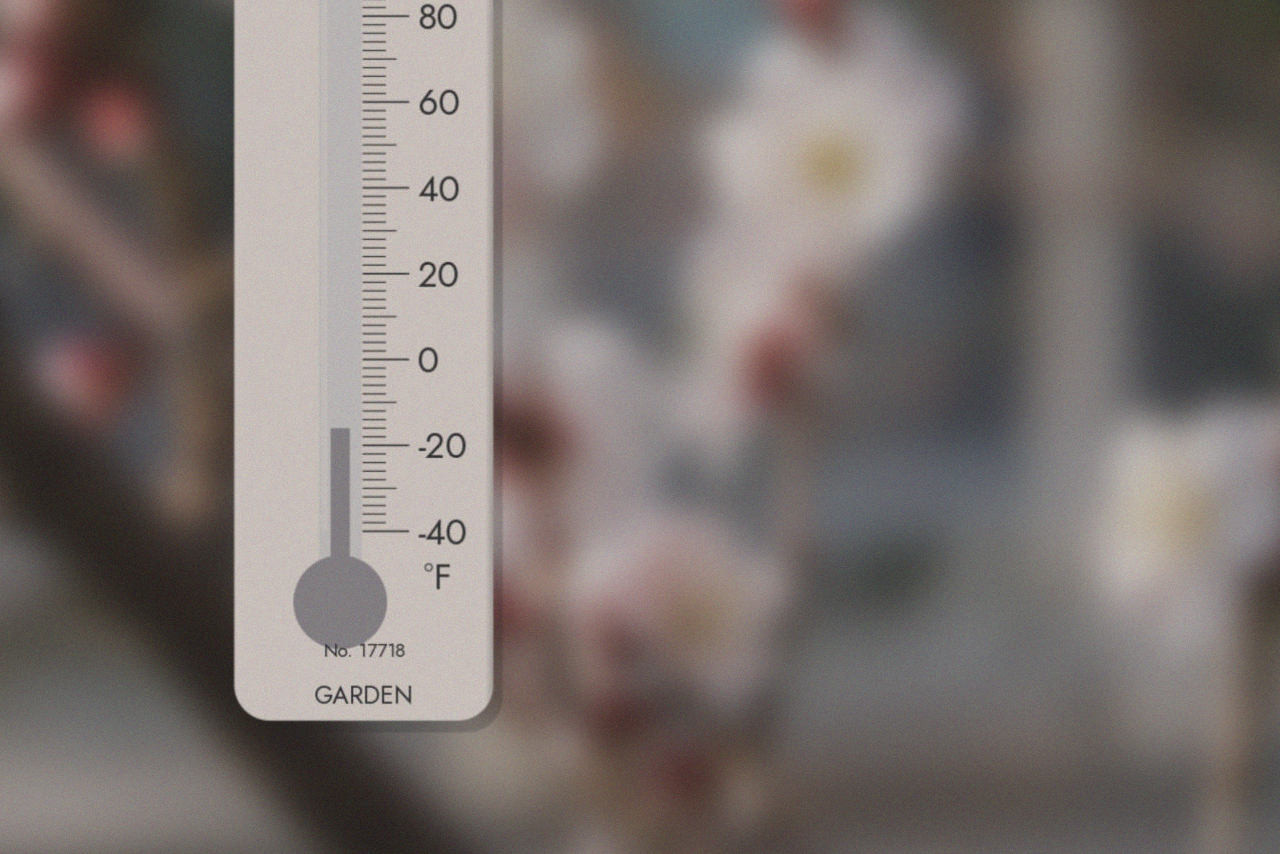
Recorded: -16 °F
